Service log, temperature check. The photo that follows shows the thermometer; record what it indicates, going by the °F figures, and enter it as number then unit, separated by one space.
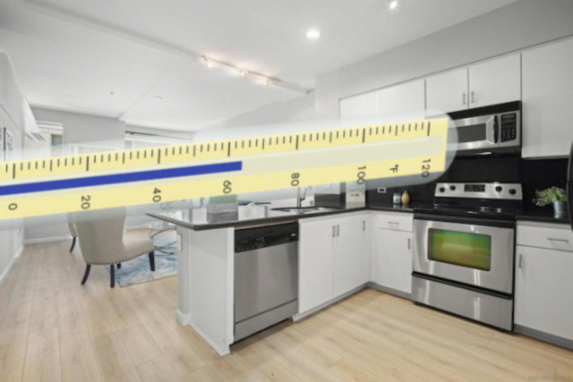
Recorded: 64 °F
